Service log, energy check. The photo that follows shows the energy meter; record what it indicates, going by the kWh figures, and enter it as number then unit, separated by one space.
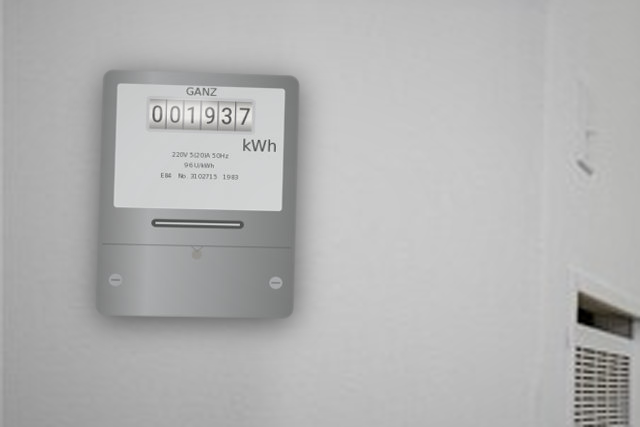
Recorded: 1937 kWh
